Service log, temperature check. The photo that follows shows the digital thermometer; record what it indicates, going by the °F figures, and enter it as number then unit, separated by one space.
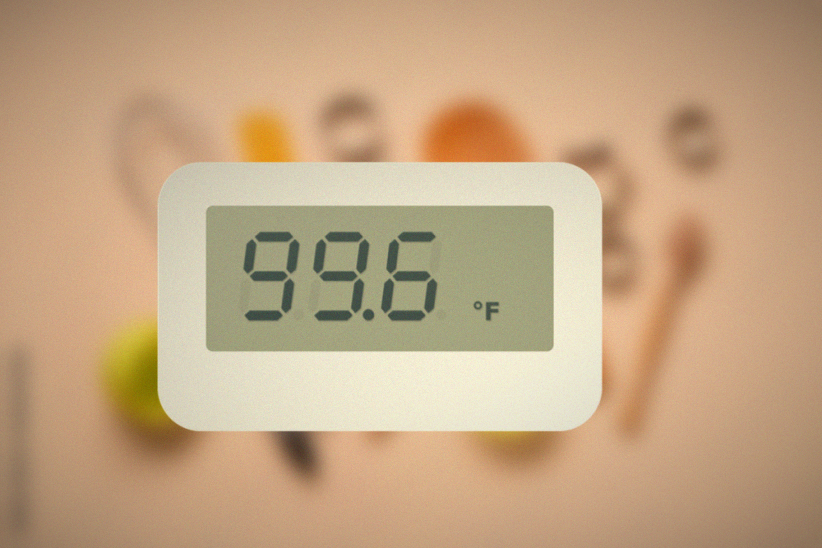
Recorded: 99.6 °F
